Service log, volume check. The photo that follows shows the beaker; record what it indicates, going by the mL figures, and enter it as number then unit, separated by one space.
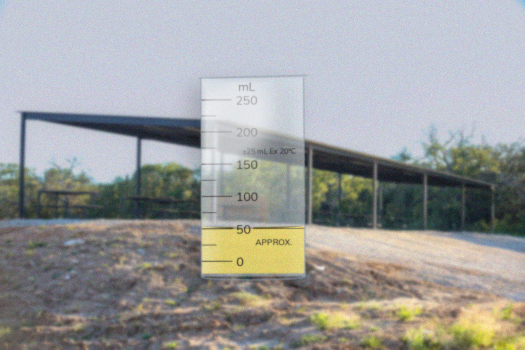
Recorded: 50 mL
